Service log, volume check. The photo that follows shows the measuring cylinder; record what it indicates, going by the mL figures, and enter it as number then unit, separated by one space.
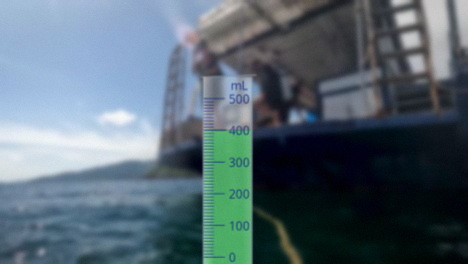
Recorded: 400 mL
